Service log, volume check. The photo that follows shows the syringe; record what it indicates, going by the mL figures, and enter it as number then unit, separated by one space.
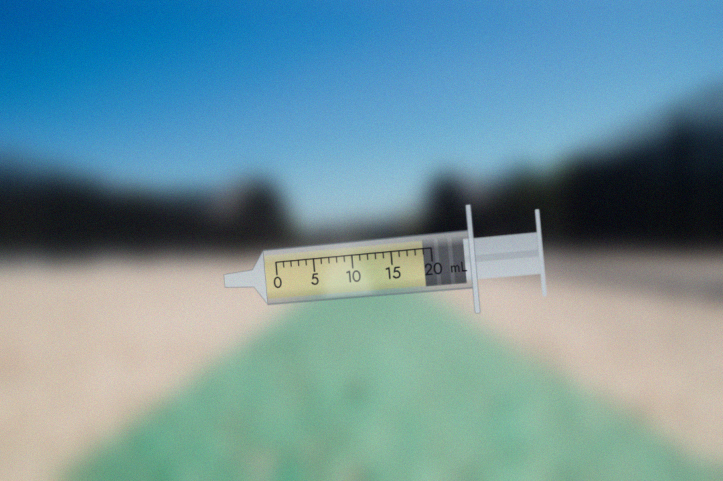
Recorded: 19 mL
